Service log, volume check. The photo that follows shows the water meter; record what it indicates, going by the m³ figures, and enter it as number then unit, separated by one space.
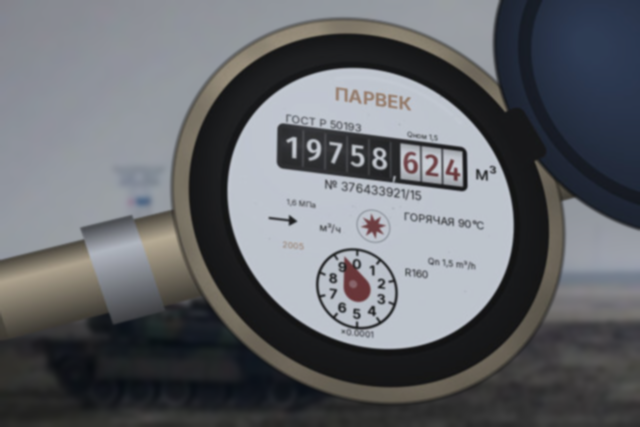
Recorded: 19758.6239 m³
